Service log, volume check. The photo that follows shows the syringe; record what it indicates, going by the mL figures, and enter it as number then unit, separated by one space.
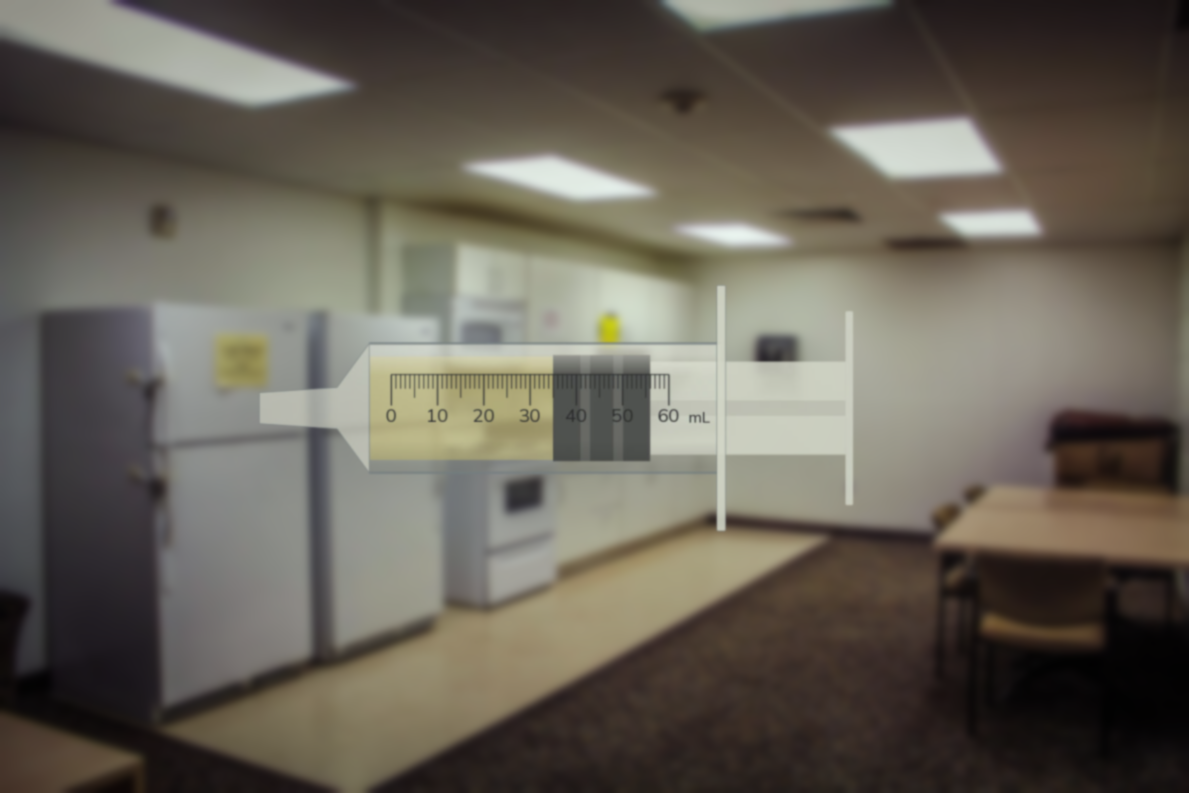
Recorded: 35 mL
